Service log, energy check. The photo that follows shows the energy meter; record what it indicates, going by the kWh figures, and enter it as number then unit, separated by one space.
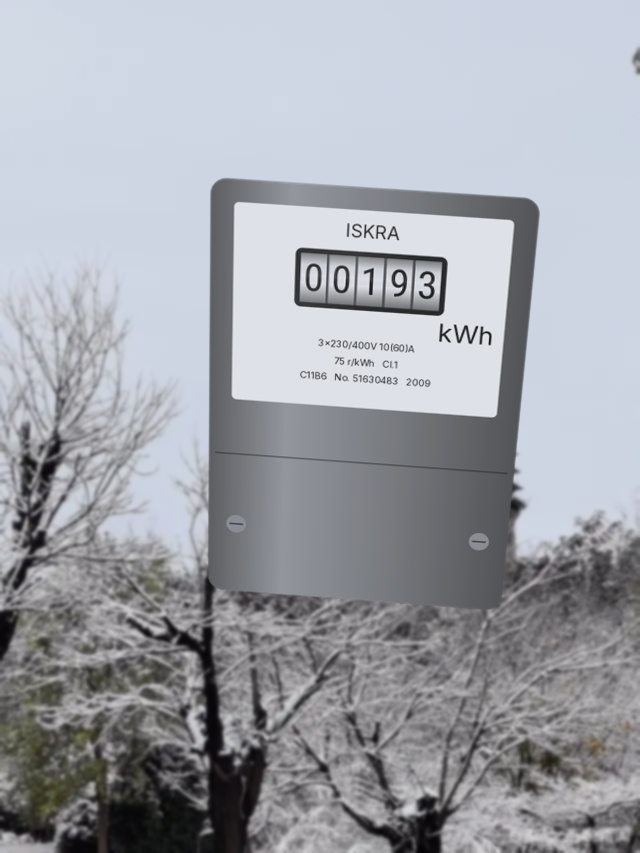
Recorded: 193 kWh
